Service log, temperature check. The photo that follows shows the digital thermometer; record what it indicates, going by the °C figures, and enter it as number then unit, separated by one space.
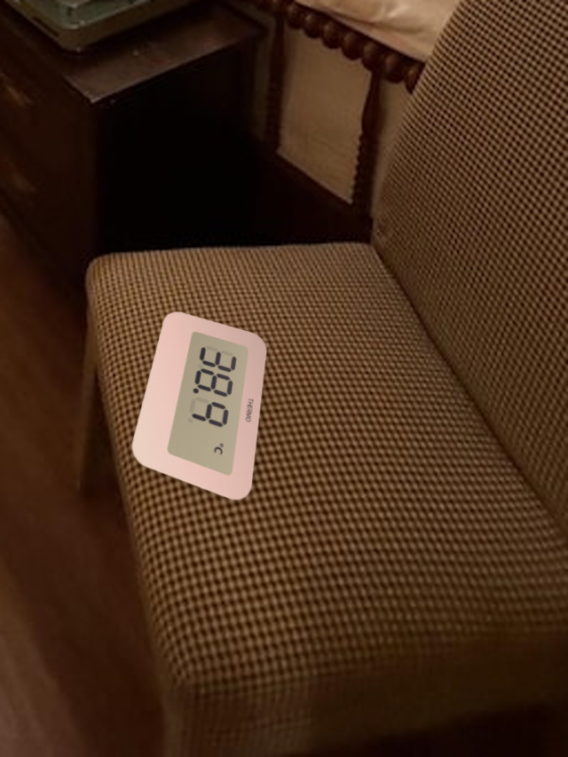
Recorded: 38.9 °C
